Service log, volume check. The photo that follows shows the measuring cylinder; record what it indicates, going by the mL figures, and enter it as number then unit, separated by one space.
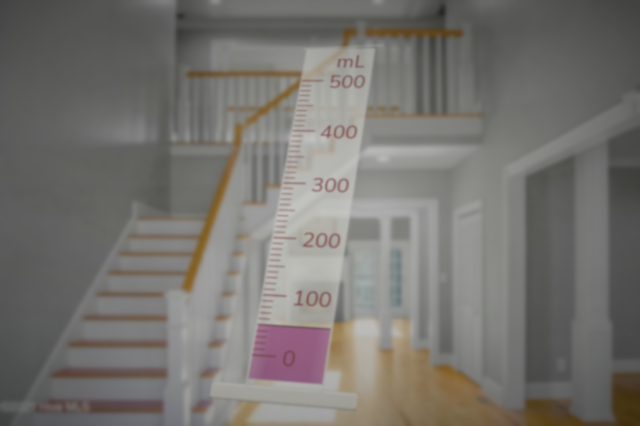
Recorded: 50 mL
